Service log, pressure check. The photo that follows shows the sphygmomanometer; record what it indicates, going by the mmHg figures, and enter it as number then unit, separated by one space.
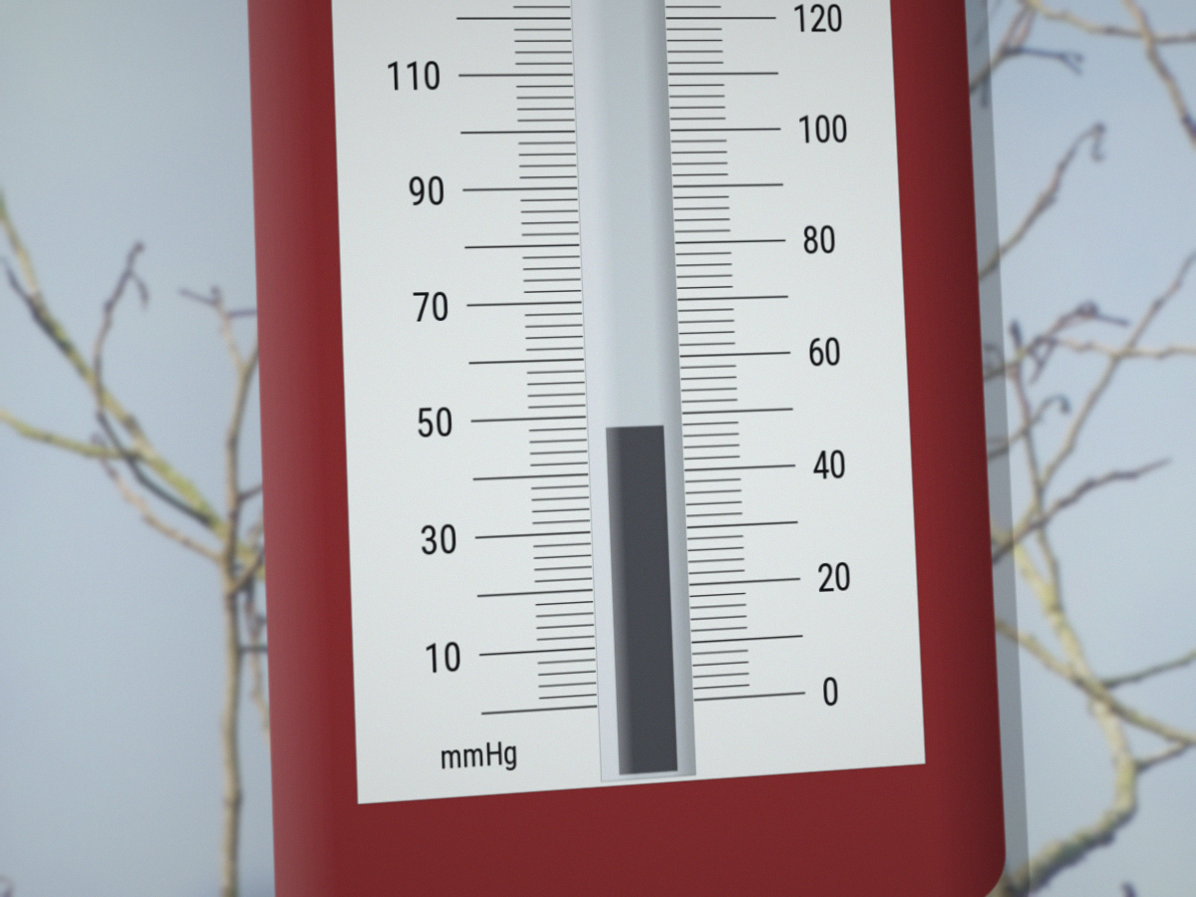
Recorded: 48 mmHg
